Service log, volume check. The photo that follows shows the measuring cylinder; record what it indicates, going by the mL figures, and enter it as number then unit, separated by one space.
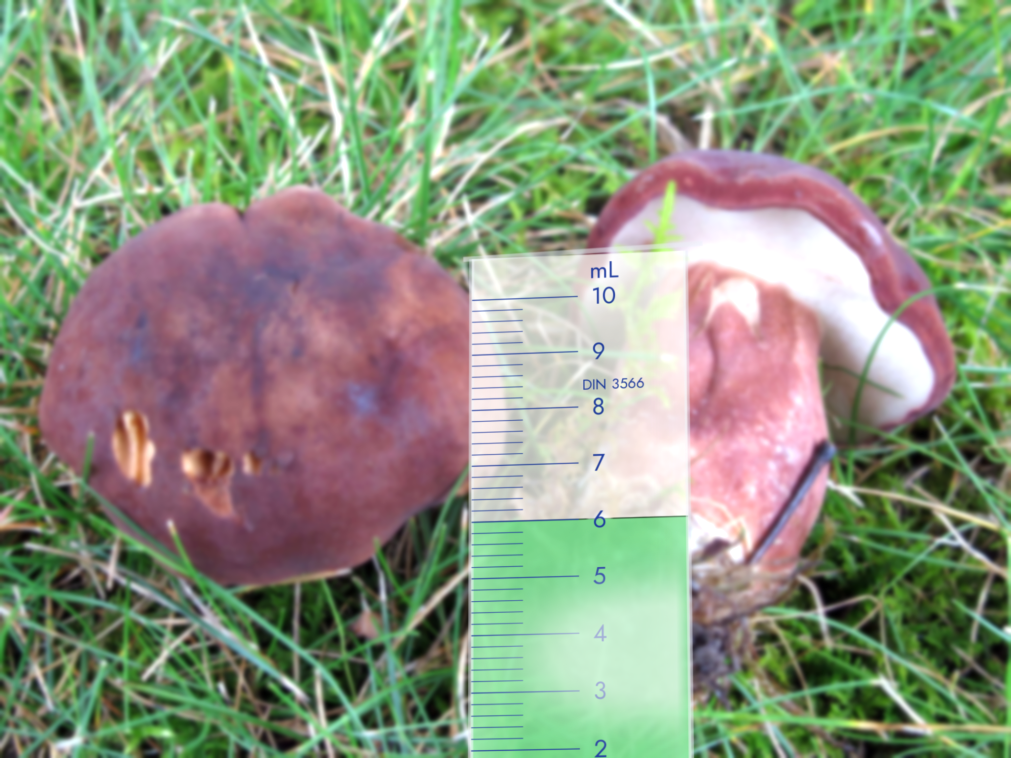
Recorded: 6 mL
